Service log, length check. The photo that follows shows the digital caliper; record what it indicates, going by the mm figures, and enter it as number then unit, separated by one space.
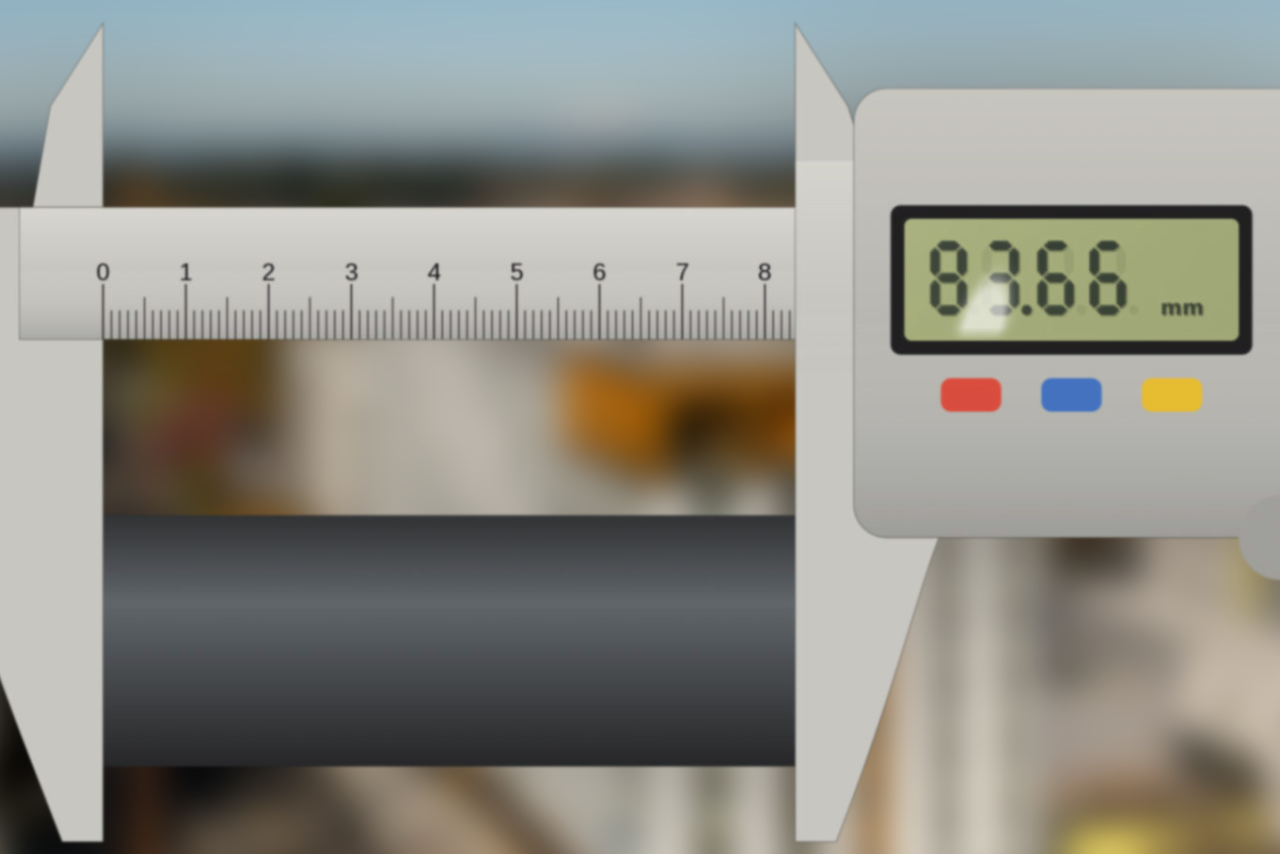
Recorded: 83.66 mm
